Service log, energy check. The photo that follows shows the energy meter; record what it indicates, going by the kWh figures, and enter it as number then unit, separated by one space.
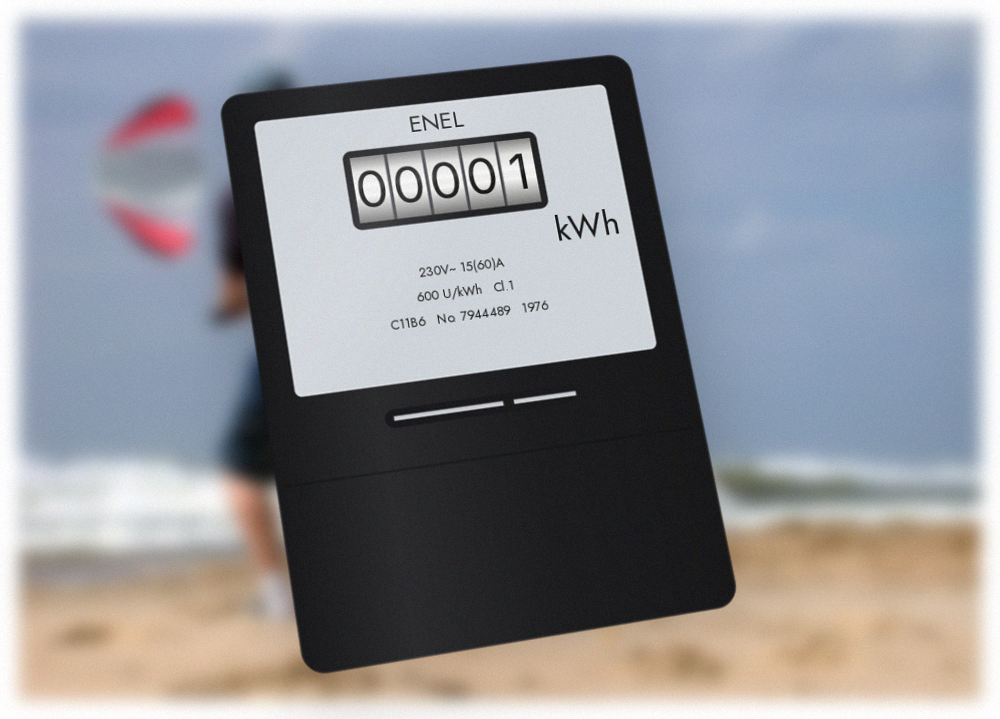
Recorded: 1 kWh
